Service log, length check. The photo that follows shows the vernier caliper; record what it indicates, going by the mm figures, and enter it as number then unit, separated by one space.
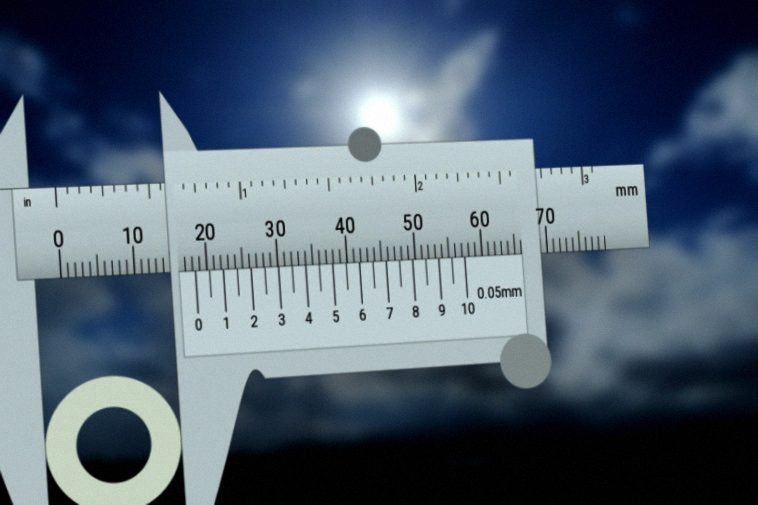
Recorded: 18.4 mm
